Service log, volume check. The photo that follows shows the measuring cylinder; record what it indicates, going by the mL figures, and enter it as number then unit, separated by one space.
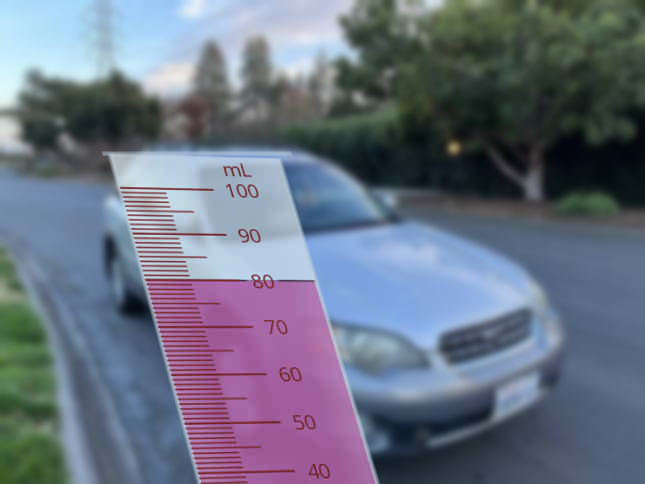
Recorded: 80 mL
